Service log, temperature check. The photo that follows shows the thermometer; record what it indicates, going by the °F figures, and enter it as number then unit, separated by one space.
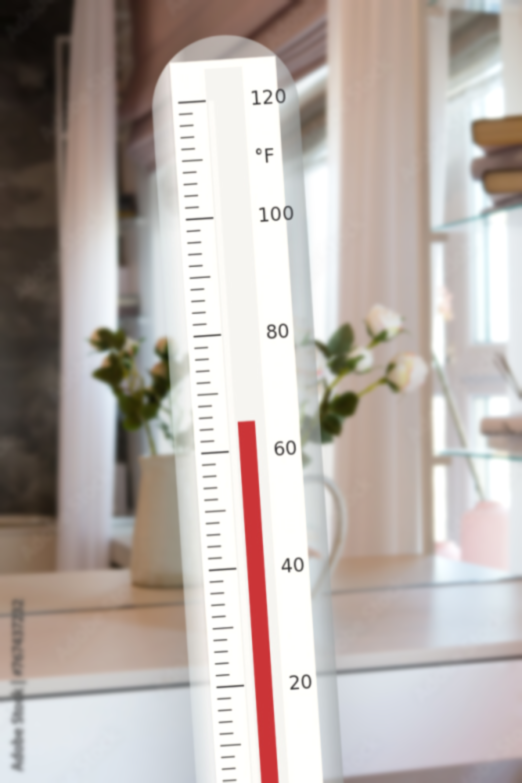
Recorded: 65 °F
